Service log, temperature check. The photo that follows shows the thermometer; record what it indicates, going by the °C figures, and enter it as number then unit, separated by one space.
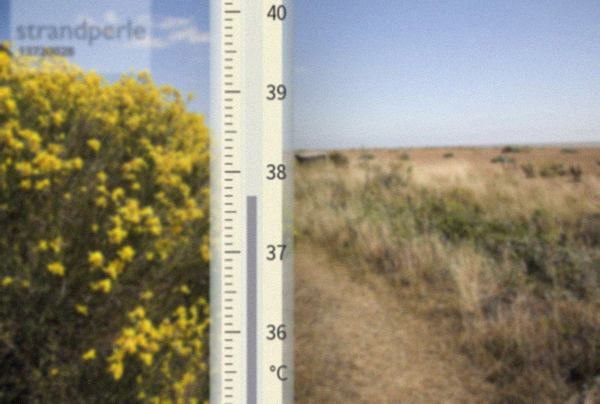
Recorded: 37.7 °C
